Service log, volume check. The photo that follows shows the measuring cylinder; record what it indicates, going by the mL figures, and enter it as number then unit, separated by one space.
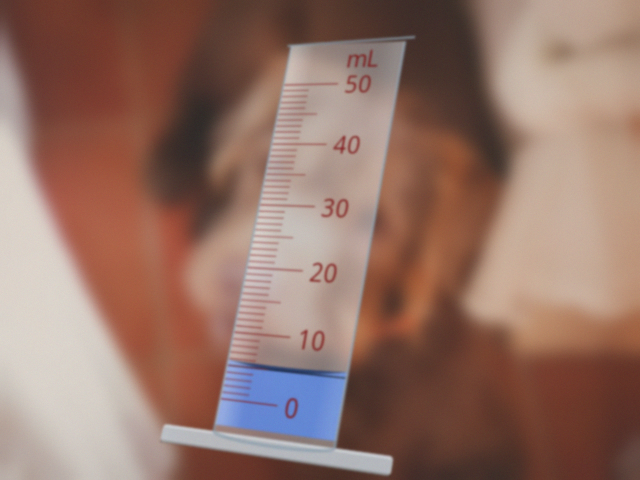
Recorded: 5 mL
